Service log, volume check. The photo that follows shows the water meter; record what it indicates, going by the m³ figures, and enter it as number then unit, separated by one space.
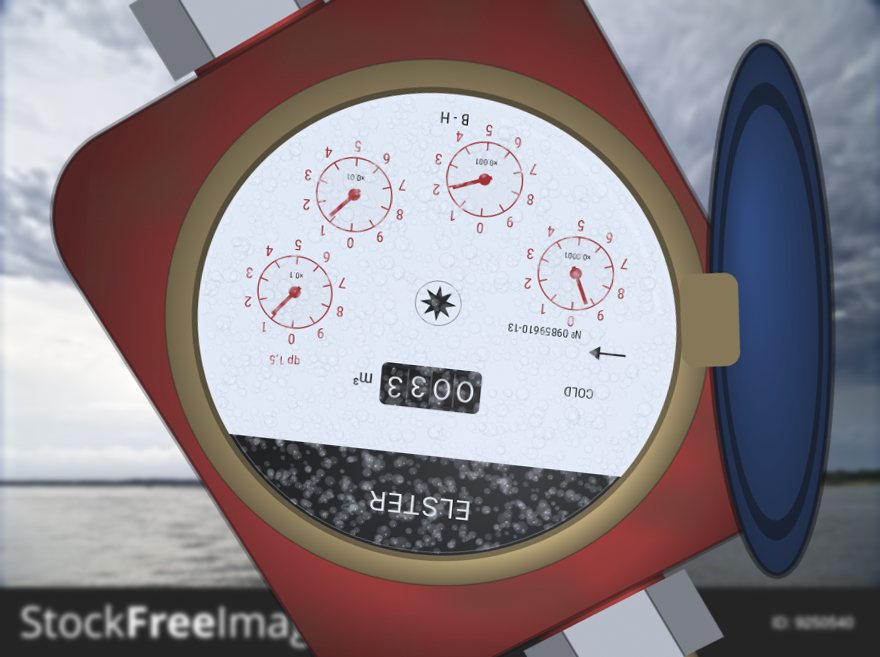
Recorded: 33.1119 m³
